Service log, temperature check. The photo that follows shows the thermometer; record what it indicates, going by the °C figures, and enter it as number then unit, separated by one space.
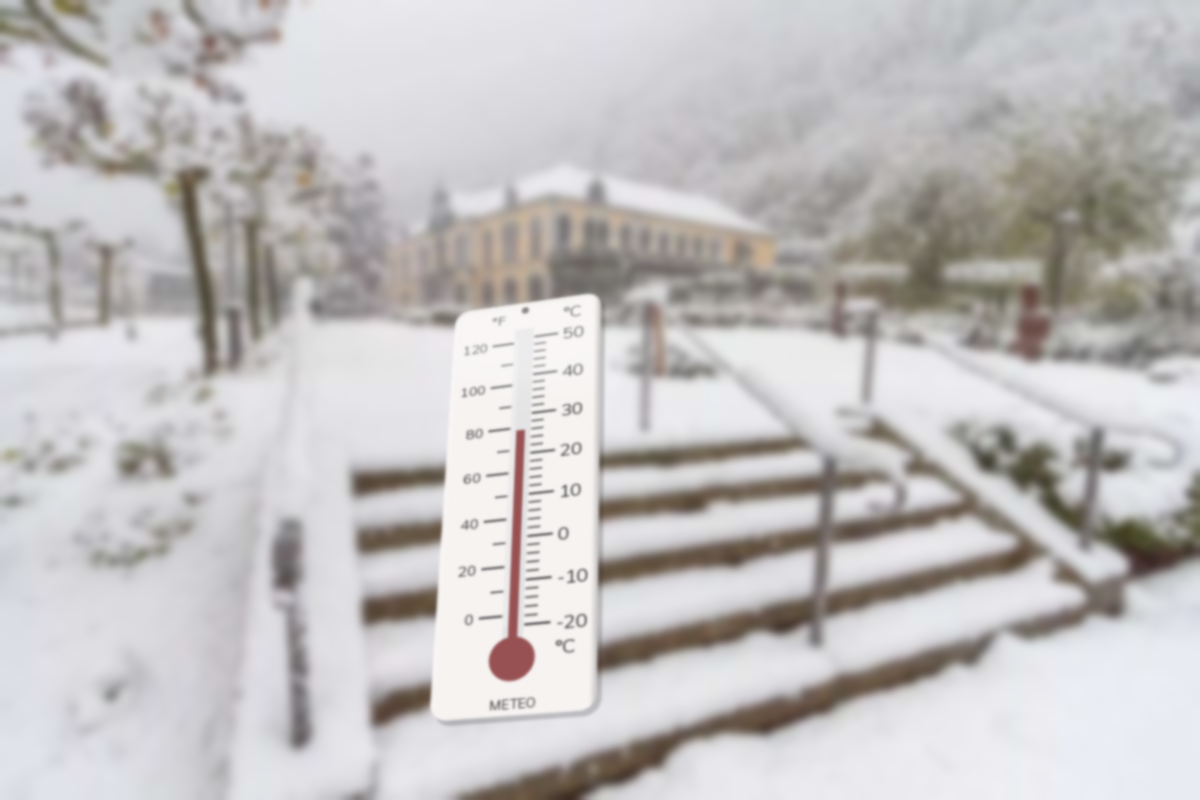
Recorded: 26 °C
